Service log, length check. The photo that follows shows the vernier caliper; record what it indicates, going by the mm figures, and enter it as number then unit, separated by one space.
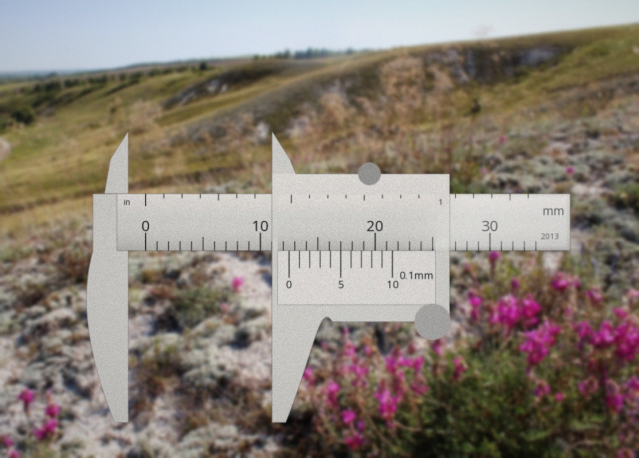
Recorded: 12.5 mm
